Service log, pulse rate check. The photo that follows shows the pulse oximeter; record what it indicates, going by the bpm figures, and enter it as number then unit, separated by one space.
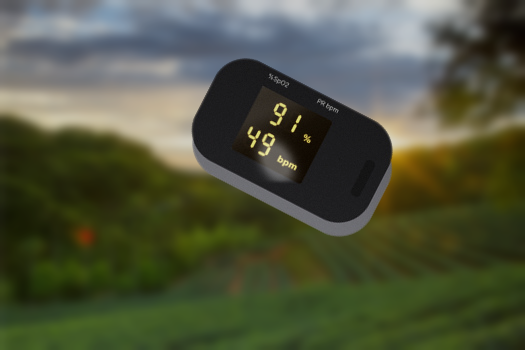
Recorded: 49 bpm
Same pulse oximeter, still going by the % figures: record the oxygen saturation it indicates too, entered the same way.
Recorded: 91 %
